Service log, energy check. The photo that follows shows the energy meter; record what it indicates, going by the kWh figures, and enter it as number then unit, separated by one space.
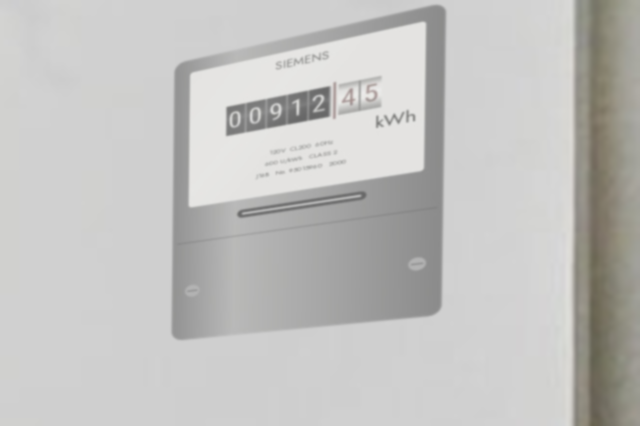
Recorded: 912.45 kWh
